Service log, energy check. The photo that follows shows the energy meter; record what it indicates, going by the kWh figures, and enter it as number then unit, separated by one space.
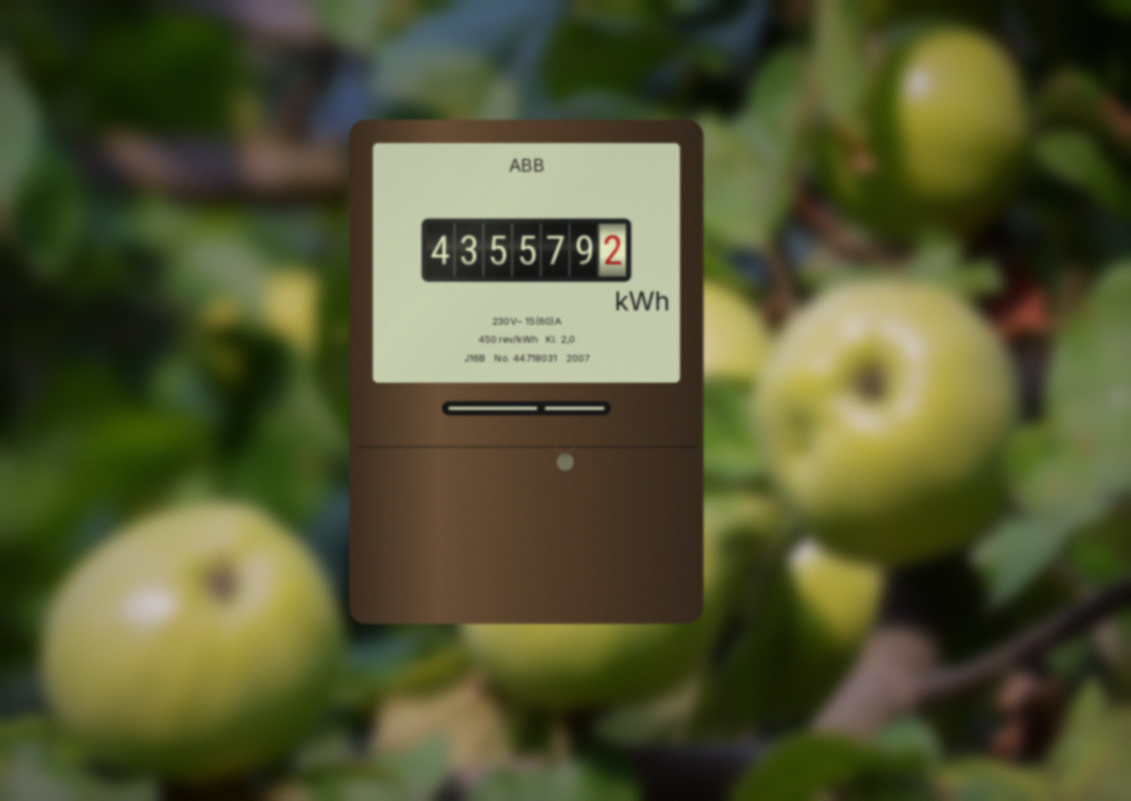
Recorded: 435579.2 kWh
